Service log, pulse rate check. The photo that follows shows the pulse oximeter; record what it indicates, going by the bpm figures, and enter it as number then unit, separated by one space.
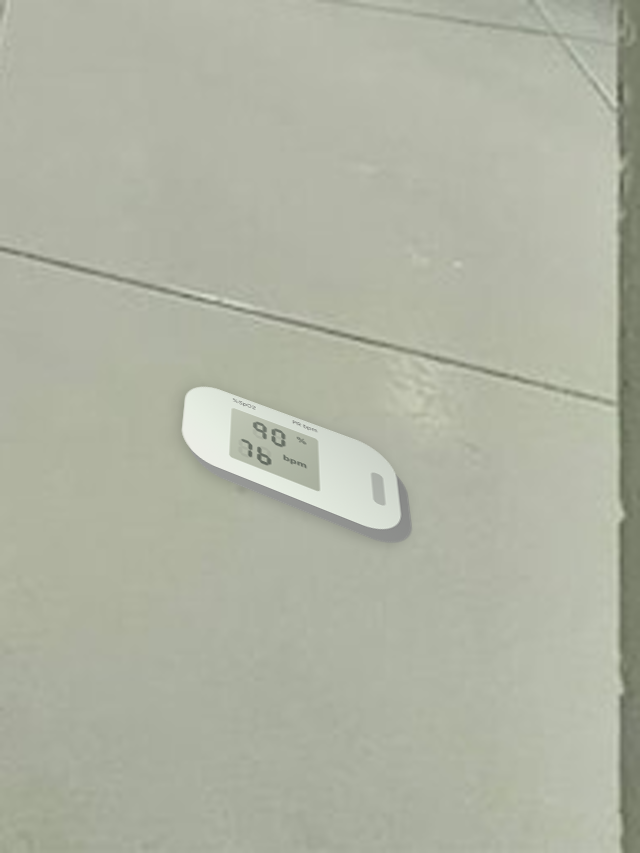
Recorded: 76 bpm
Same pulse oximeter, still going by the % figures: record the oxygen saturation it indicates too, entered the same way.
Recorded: 90 %
